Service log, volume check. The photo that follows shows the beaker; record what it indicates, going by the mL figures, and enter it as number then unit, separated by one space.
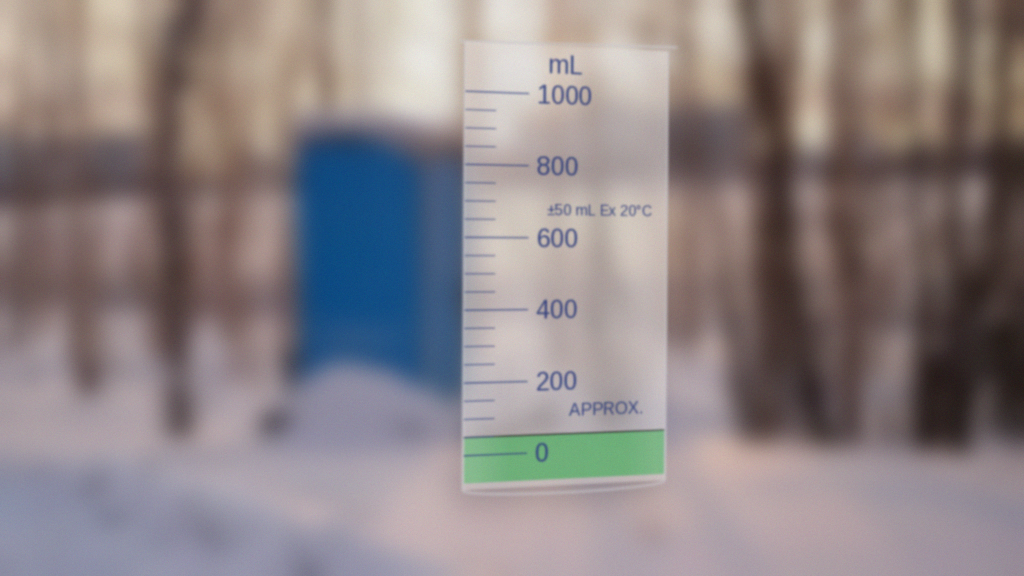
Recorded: 50 mL
